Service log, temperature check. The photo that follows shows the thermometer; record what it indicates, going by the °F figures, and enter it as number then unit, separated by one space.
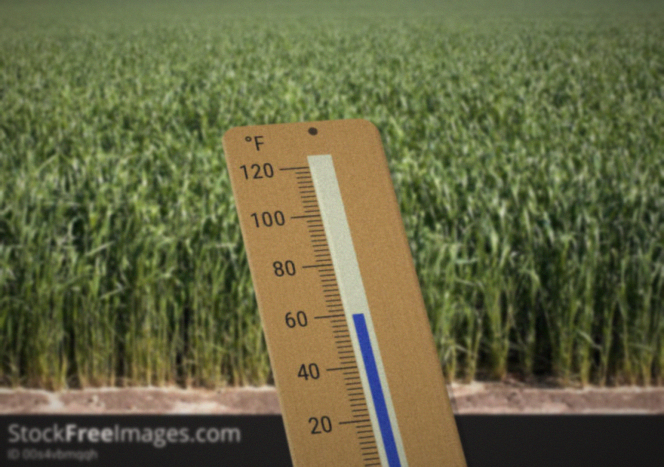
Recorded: 60 °F
